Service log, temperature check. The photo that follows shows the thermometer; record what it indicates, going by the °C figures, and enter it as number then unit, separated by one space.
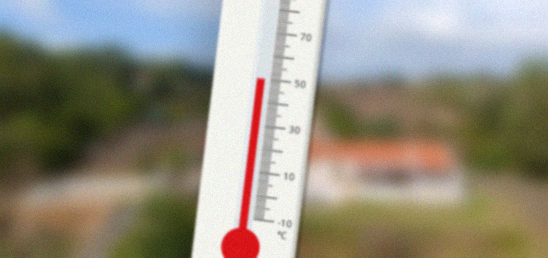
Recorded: 50 °C
